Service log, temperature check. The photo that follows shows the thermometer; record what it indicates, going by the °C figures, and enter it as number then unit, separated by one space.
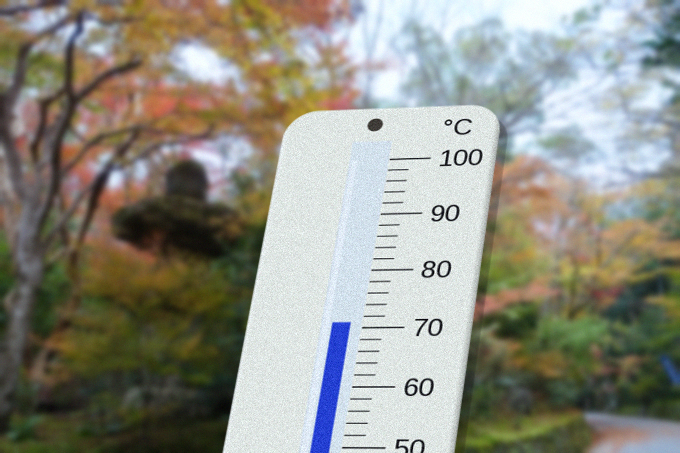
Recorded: 71 °C
